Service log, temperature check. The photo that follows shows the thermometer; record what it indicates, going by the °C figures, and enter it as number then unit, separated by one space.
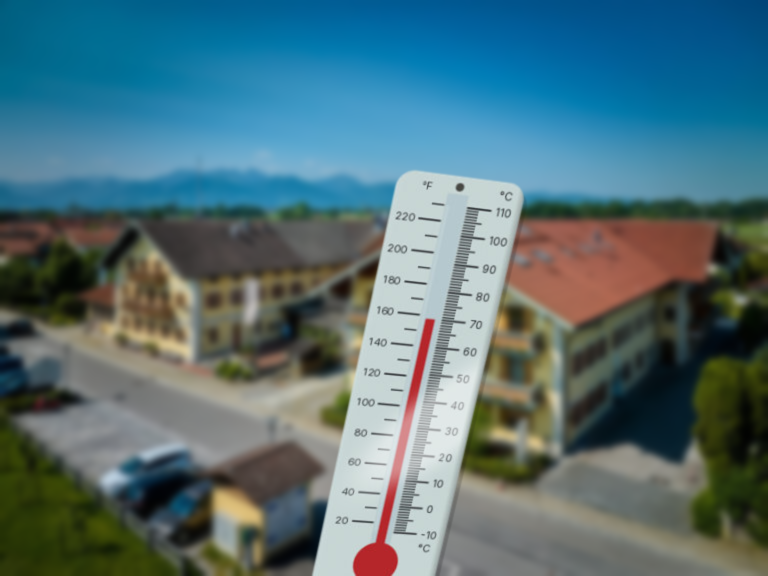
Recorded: 70 °C
